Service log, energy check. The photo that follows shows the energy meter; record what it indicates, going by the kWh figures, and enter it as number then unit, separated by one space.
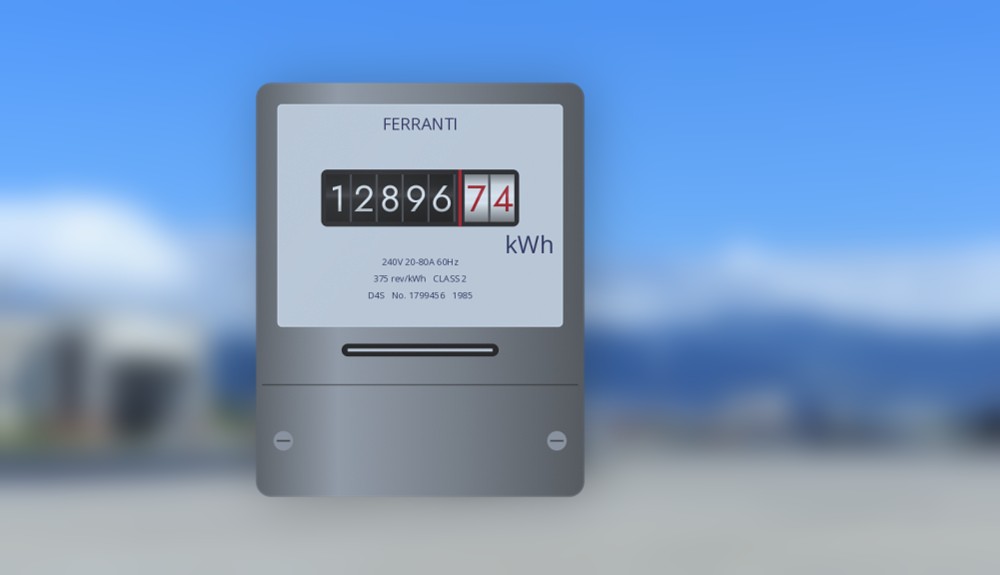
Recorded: 12896.74 kWh
